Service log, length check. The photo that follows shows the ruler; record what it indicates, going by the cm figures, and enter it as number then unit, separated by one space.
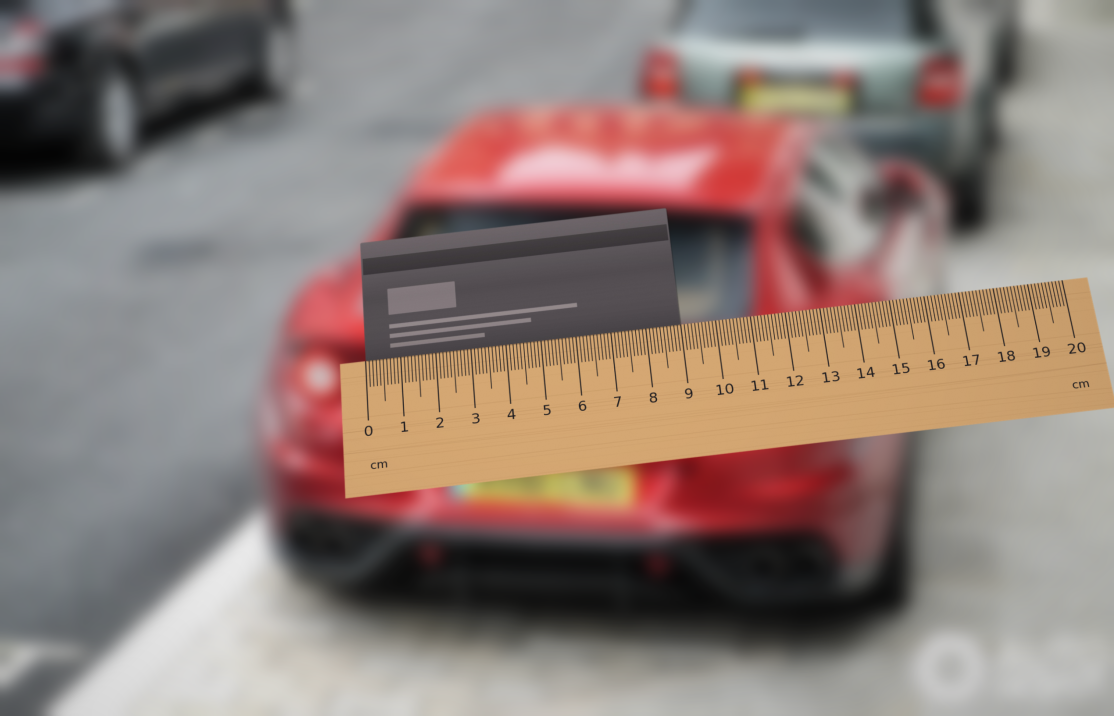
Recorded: 9 cm
